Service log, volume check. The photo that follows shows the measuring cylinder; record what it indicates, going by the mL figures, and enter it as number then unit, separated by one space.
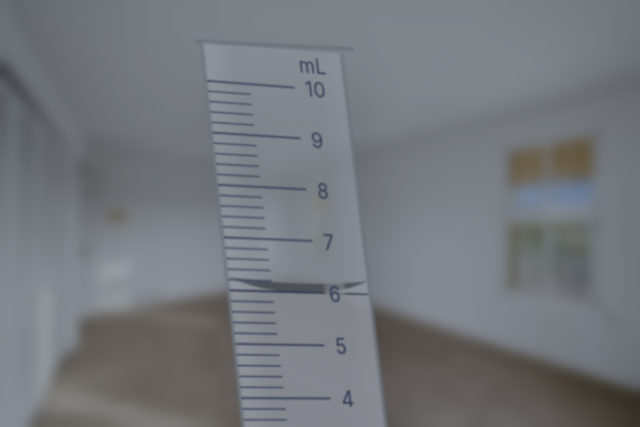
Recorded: 6 mL
